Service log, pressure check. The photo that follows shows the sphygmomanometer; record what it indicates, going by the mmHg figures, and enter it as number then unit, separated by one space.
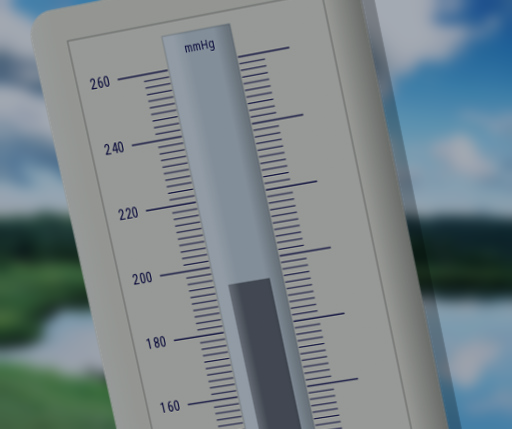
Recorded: 194 mmHg
